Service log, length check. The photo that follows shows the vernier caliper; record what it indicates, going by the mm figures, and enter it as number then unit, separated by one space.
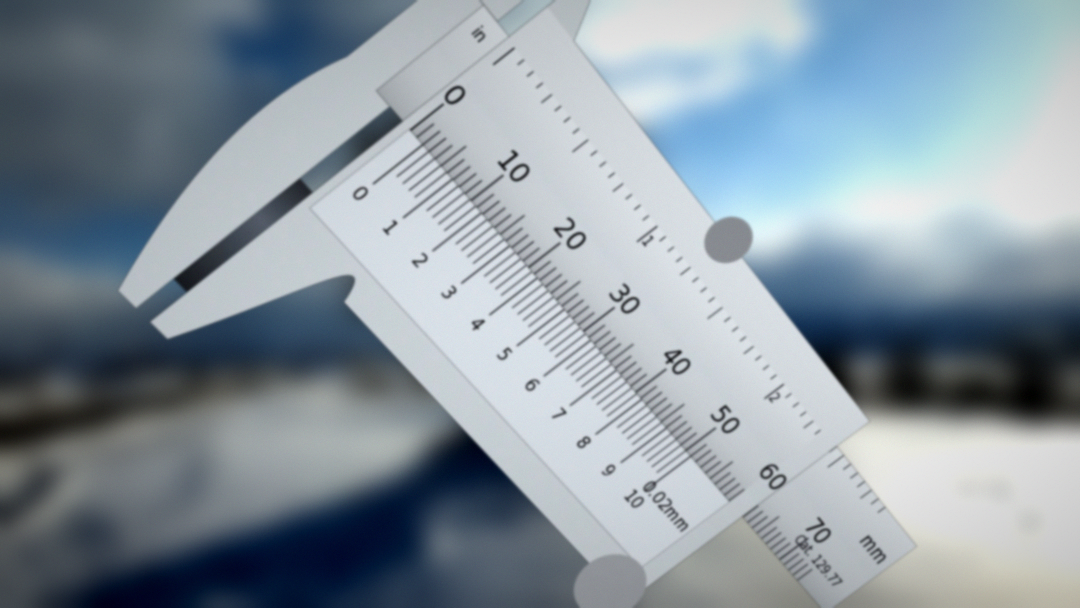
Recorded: 2.0 mm
